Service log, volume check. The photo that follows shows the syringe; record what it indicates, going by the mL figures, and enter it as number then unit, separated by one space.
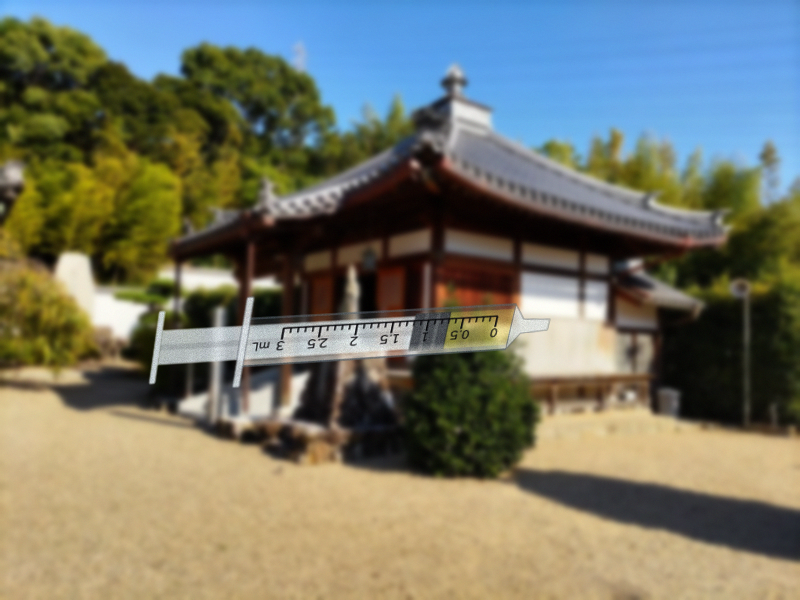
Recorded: 0.7 mL
